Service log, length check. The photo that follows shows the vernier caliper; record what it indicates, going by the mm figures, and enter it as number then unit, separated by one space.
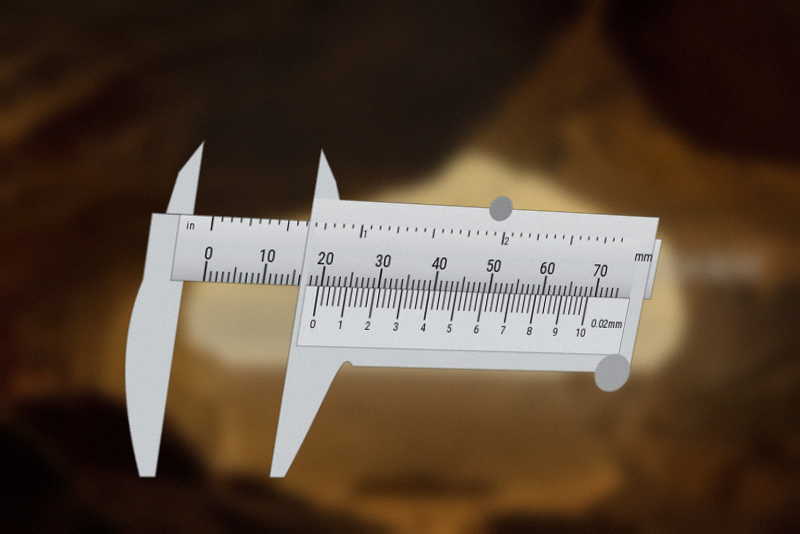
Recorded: 19.5 mm
